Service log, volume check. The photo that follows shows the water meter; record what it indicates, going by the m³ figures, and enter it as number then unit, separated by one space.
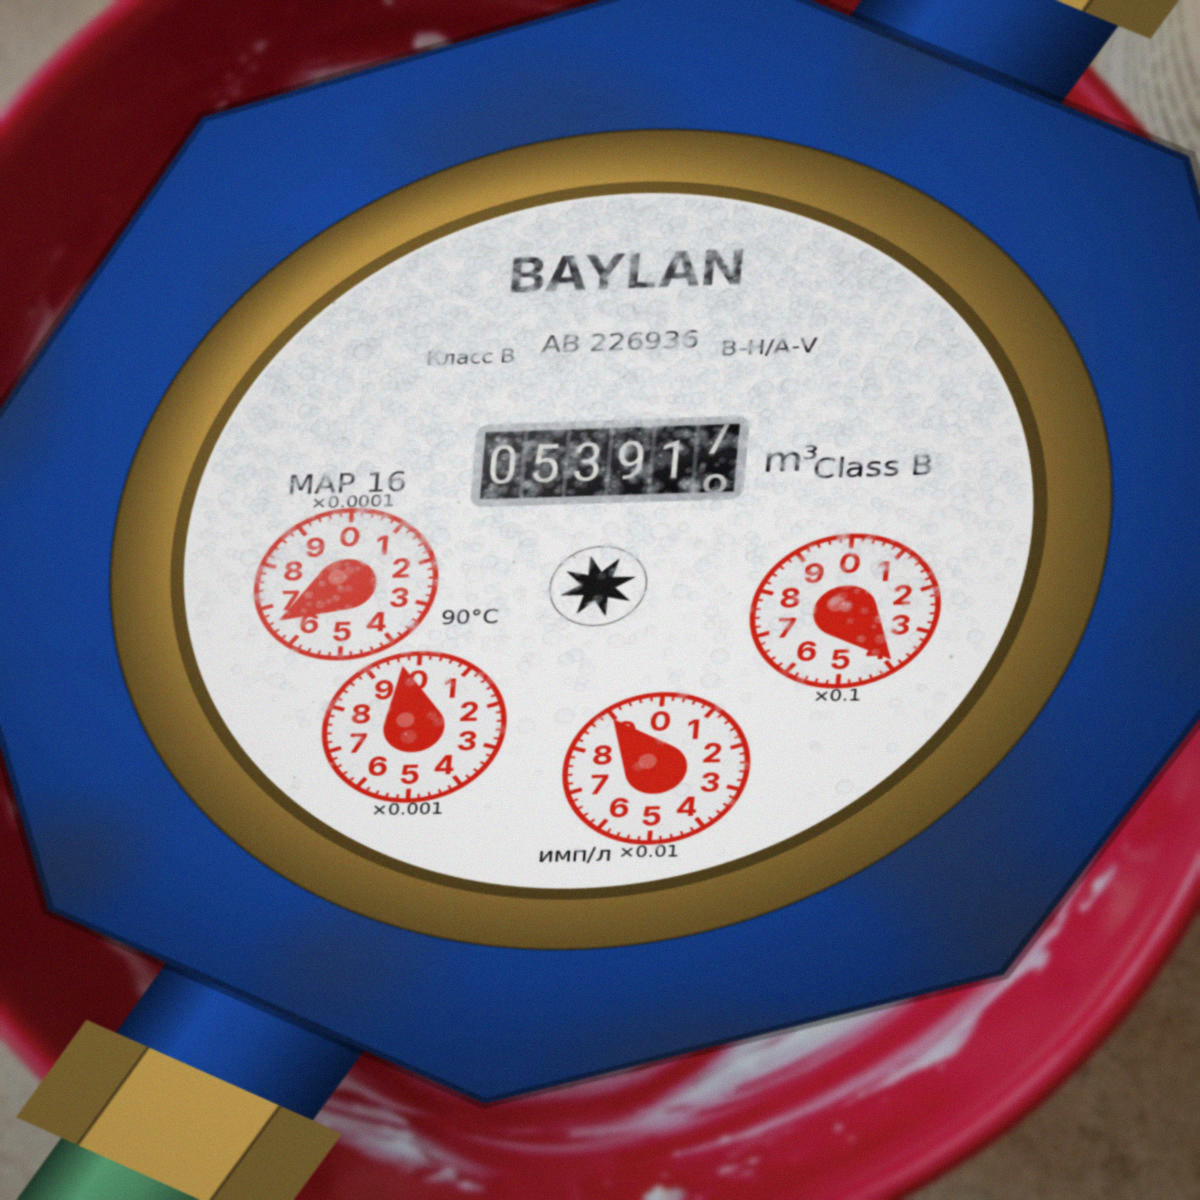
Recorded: 53917.3896 m³
